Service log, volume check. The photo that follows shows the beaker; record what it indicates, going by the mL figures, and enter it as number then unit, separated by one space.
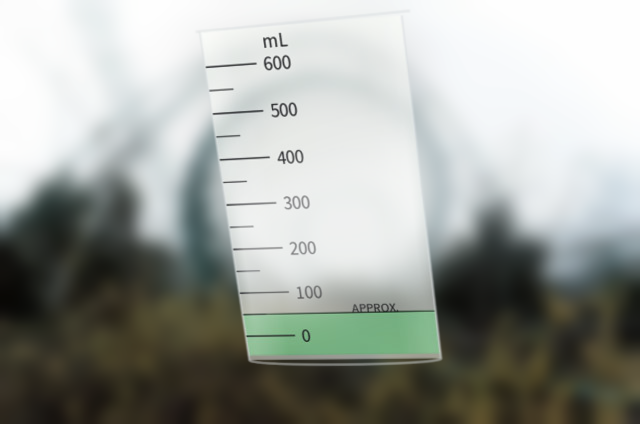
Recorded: 50 mL
